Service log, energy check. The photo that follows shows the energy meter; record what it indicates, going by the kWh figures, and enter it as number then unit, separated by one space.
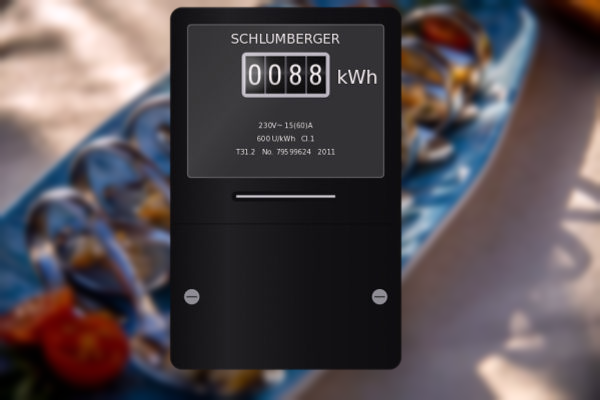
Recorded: 88 kWh
